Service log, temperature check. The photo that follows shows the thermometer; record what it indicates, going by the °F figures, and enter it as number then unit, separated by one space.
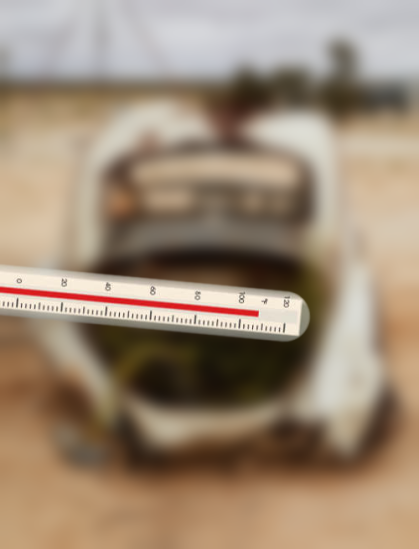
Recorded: 108 °F
